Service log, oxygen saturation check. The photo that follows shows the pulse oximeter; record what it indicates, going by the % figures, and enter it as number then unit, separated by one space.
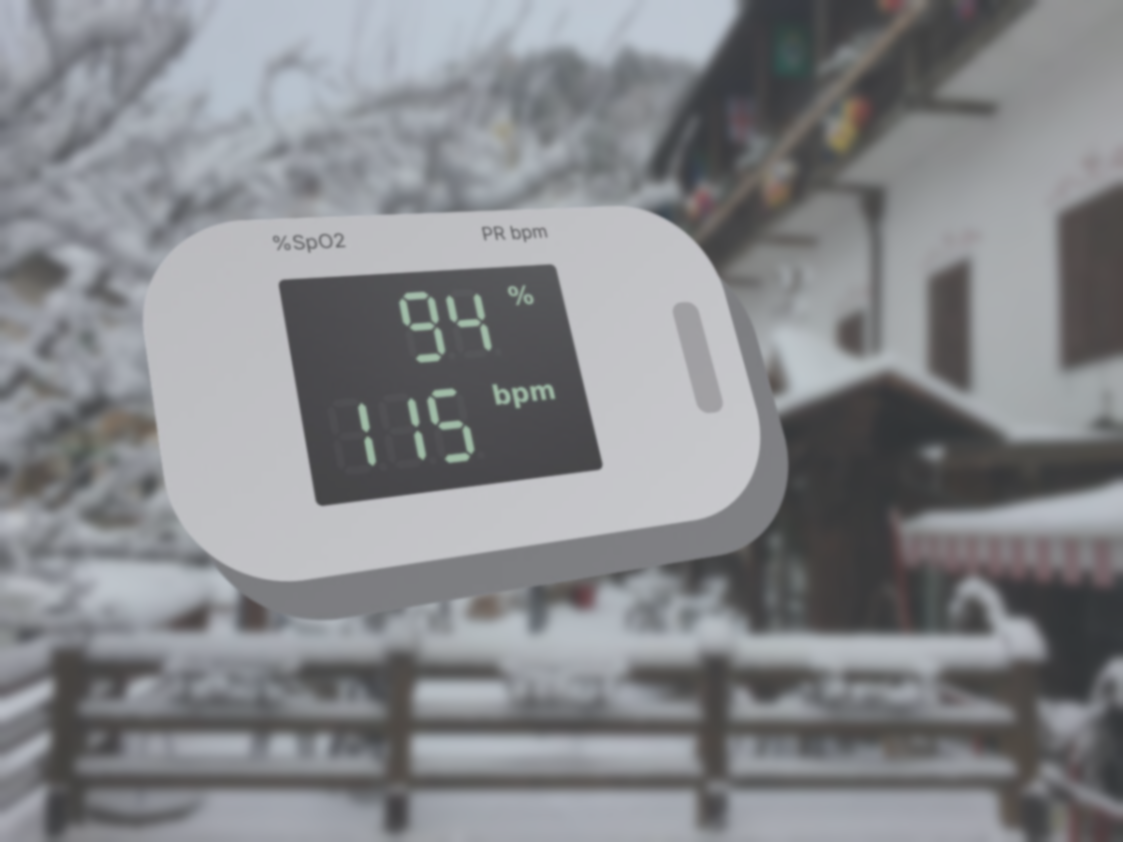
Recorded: 94 %
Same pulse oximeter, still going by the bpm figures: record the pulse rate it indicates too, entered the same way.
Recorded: 115 bpm
